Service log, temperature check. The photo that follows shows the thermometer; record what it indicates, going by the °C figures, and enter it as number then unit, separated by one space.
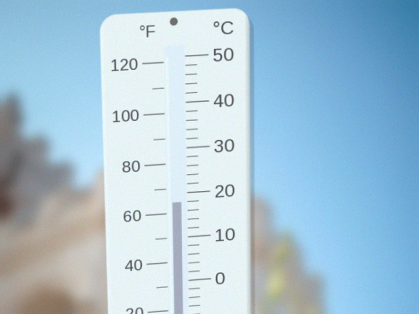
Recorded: 18 °C
